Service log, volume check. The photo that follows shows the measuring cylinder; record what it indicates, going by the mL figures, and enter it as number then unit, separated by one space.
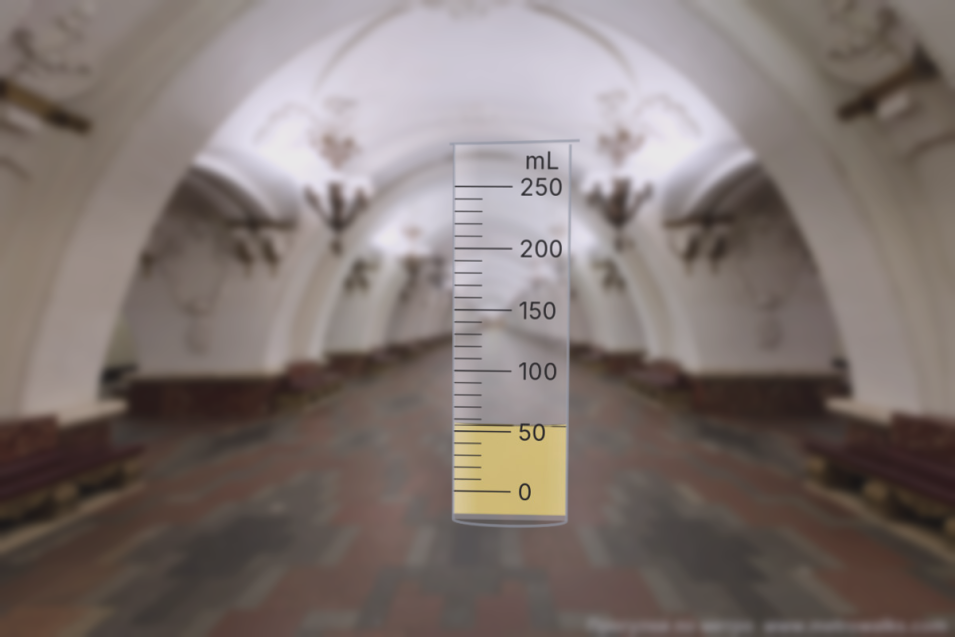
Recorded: 55 mL
